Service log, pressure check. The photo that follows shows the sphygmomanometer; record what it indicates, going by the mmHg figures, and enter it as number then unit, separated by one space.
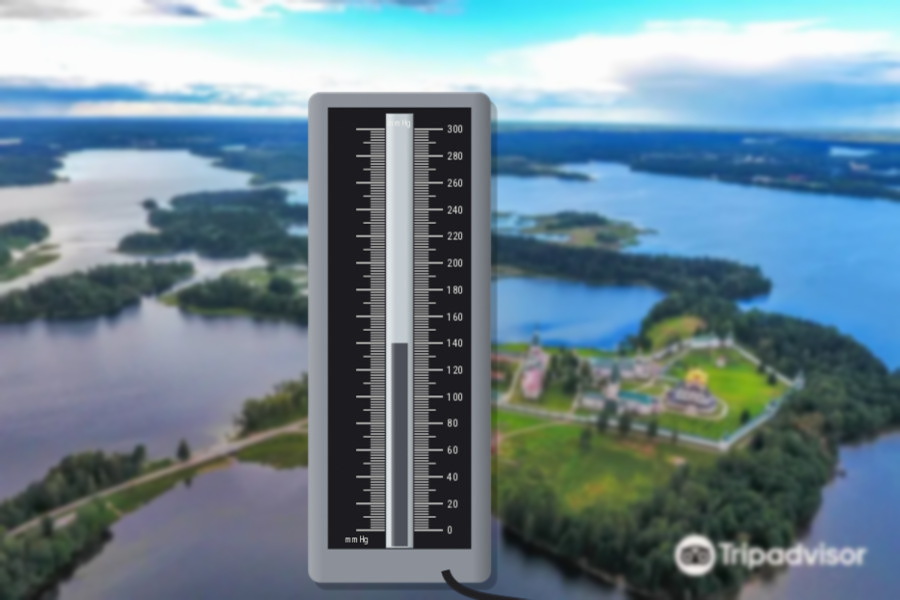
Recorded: 140 mmHg
